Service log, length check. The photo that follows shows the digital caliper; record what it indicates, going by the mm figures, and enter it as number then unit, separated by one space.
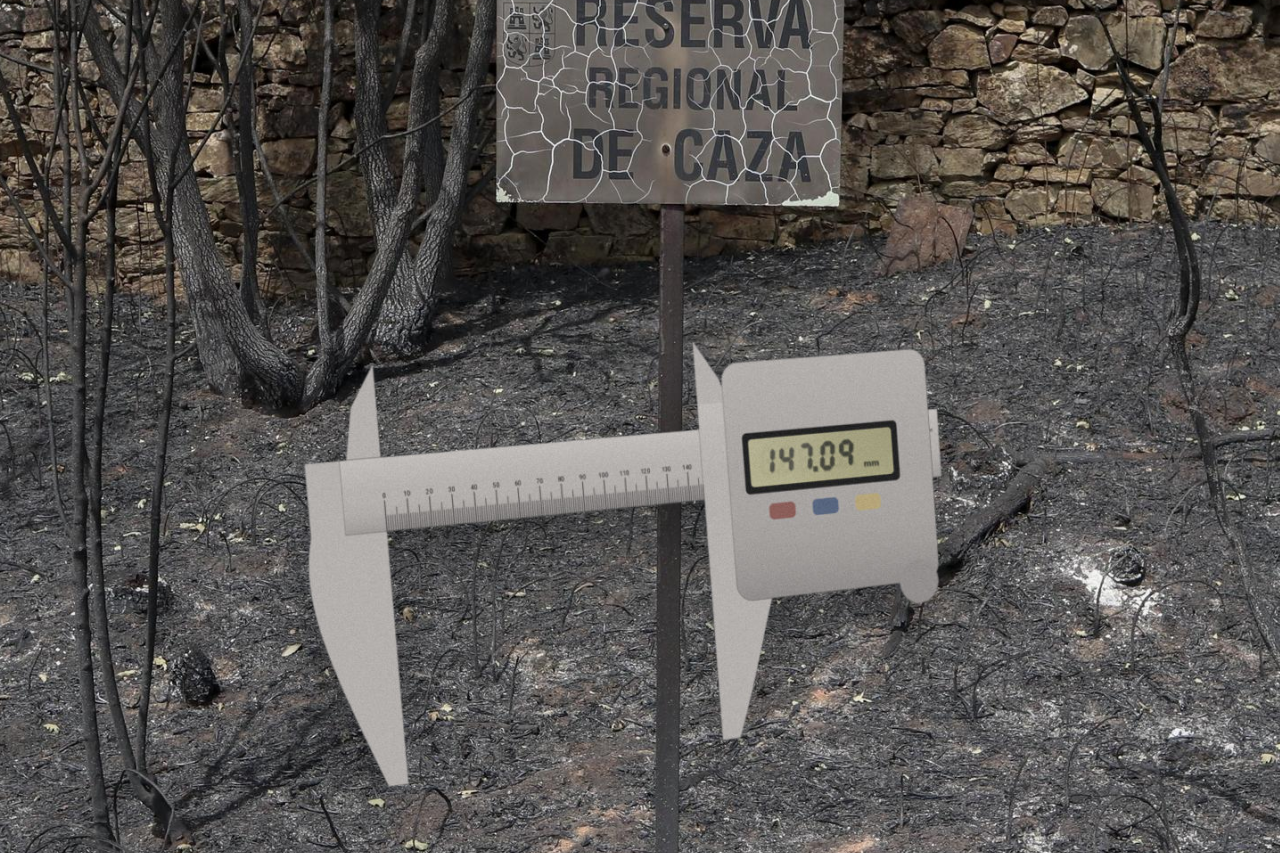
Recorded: 147.09 mm
